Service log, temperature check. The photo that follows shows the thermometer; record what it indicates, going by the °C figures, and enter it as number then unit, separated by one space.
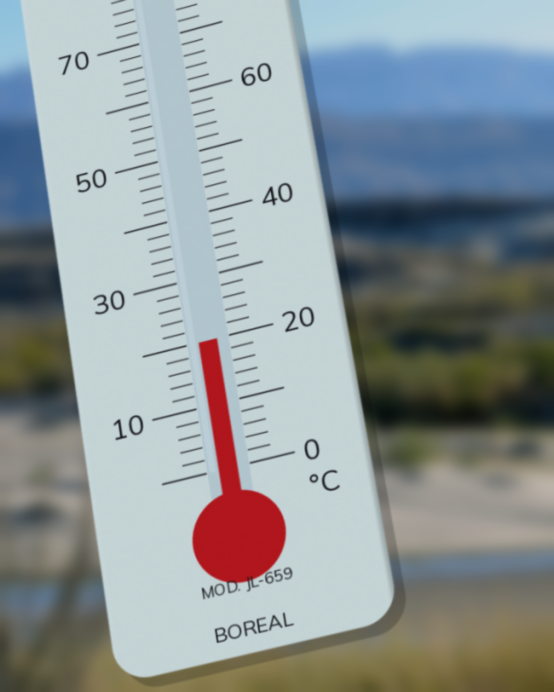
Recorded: 20 °C
